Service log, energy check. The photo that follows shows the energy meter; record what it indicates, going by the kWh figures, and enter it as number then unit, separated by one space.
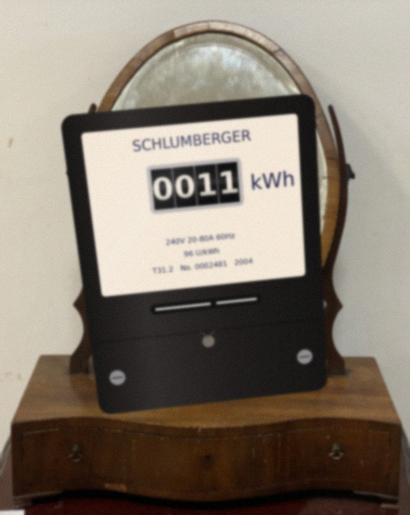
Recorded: 11 kWh
